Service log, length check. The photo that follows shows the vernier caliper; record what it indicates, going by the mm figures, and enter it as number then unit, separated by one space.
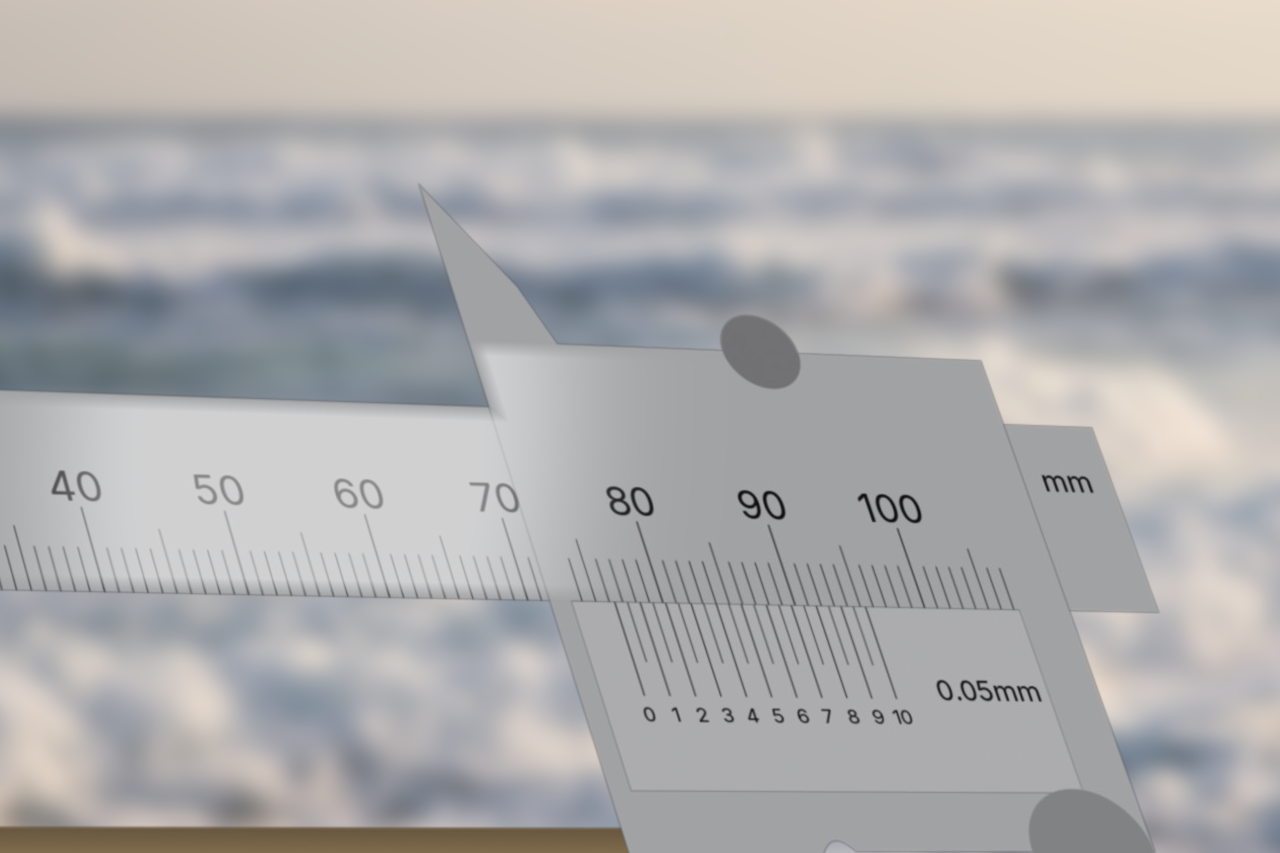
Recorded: 76.4 mm
